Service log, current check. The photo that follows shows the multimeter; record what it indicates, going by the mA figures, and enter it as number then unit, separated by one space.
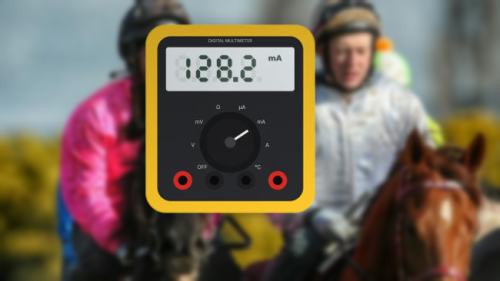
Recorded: 128.2 mA
